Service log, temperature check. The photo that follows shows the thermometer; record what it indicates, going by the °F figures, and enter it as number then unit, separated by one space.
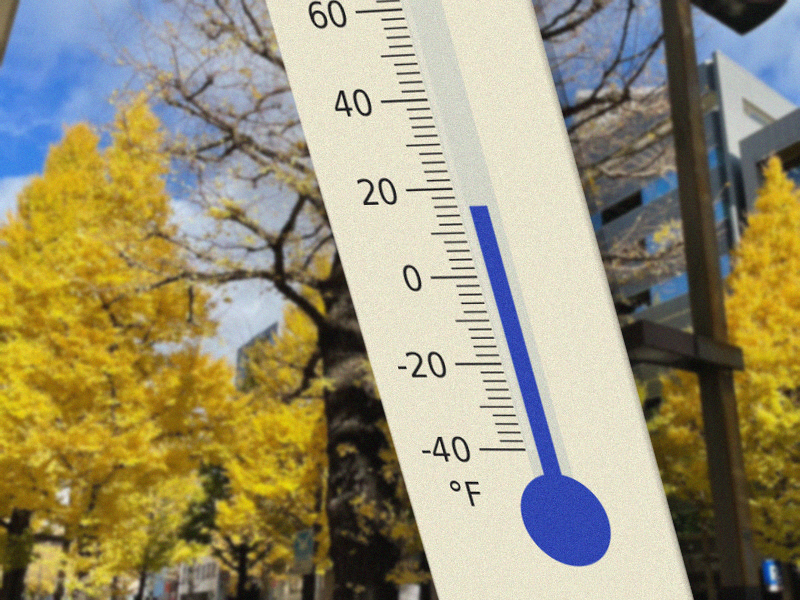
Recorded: 16 °F
